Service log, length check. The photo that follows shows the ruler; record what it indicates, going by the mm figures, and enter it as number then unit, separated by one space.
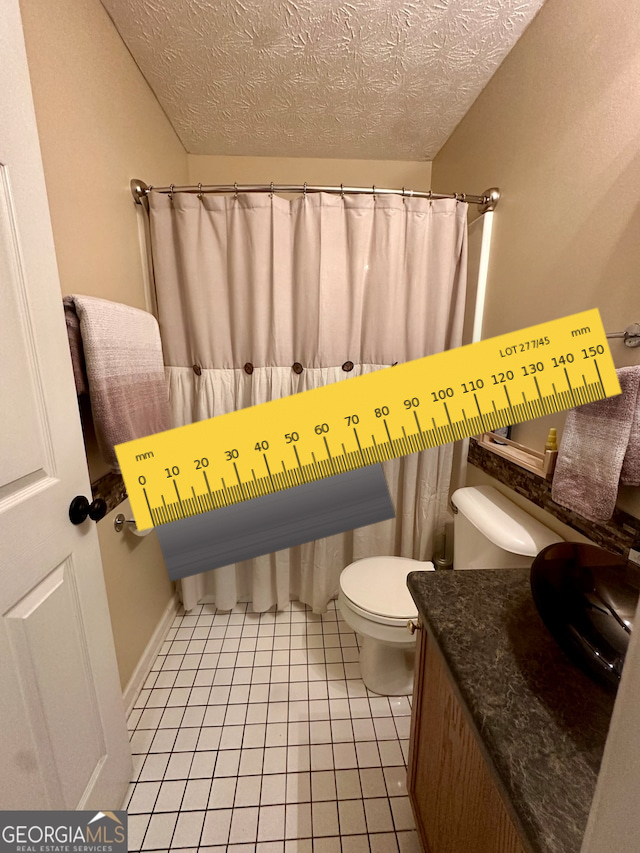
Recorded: 75 mm
